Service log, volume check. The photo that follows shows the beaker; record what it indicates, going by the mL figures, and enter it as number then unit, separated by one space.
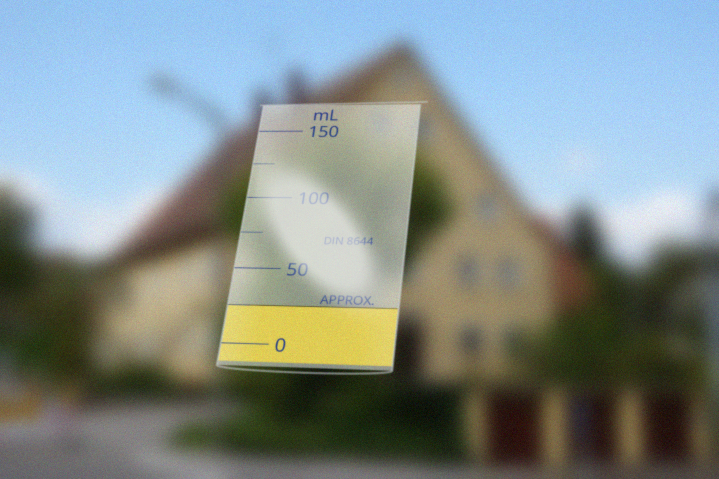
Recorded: 25 mL
